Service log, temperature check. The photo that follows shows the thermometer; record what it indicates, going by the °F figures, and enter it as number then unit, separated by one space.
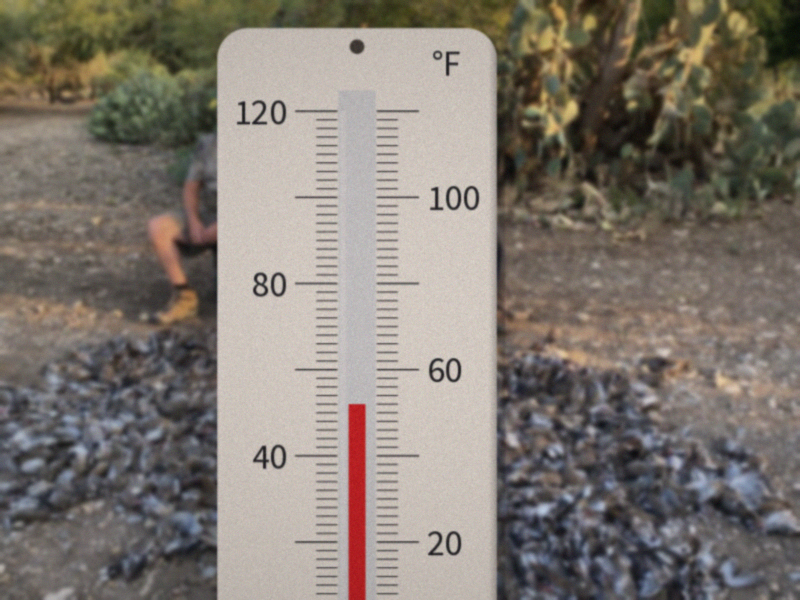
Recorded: 52 °F
